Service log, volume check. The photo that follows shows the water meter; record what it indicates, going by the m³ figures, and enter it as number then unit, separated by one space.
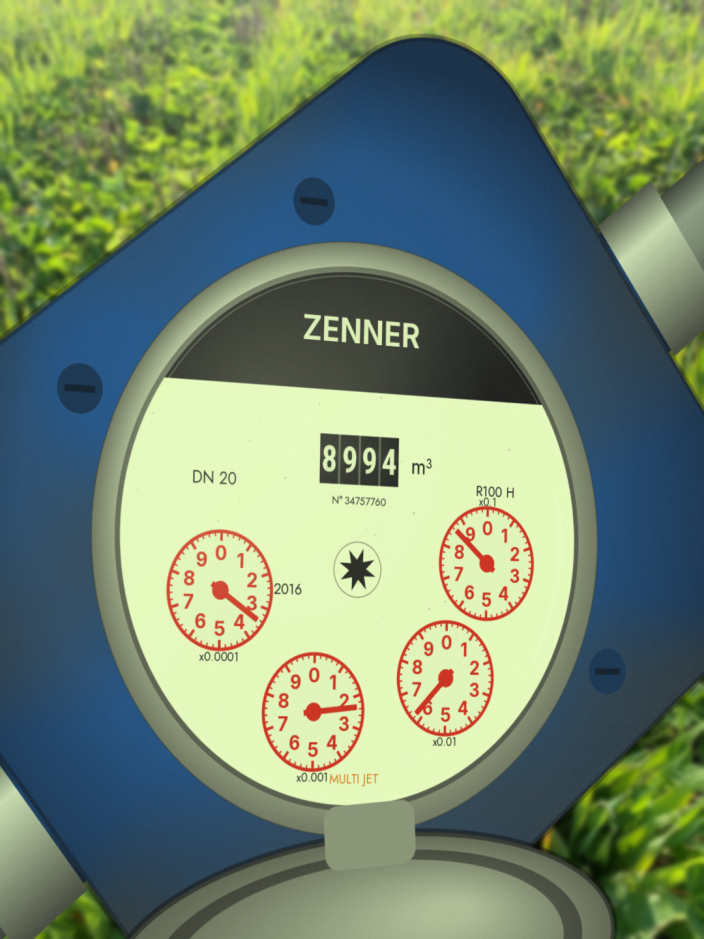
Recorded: 8994.8623 m³
